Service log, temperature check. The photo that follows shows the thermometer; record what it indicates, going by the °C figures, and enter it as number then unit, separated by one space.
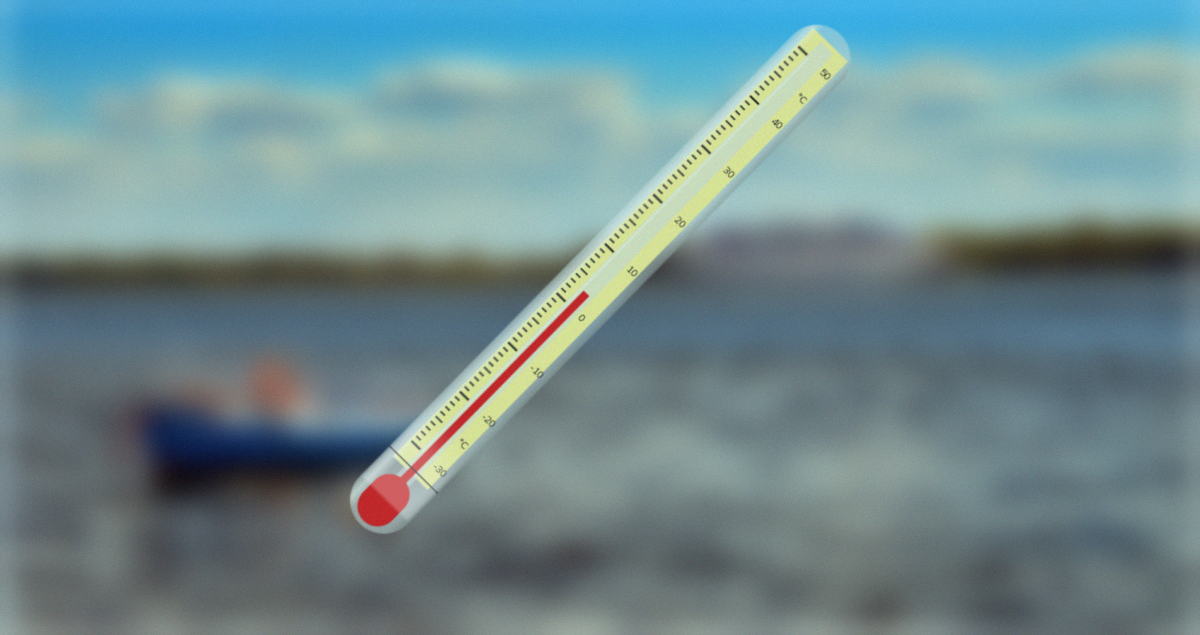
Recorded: 3 °C
